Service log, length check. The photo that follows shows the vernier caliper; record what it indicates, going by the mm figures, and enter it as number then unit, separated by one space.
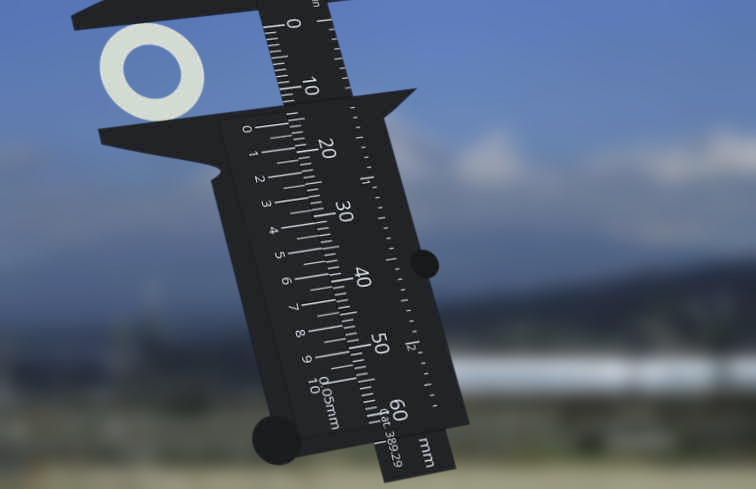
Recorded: 15.4 mm
